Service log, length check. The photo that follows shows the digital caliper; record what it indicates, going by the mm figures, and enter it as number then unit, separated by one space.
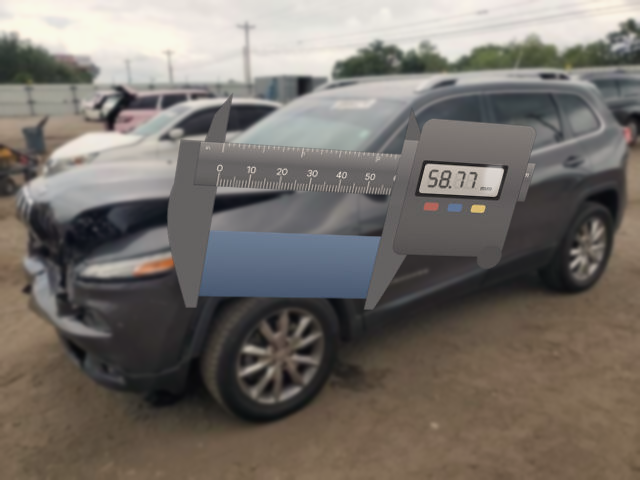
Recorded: 58.77 mm
